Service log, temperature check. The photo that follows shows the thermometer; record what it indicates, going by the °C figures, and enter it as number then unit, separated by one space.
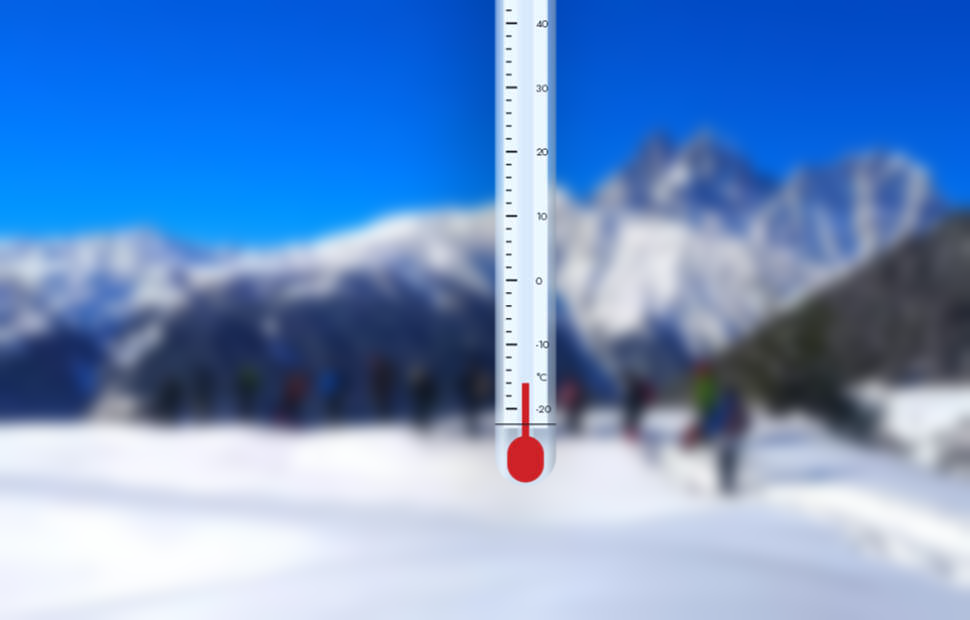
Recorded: -16 °C
